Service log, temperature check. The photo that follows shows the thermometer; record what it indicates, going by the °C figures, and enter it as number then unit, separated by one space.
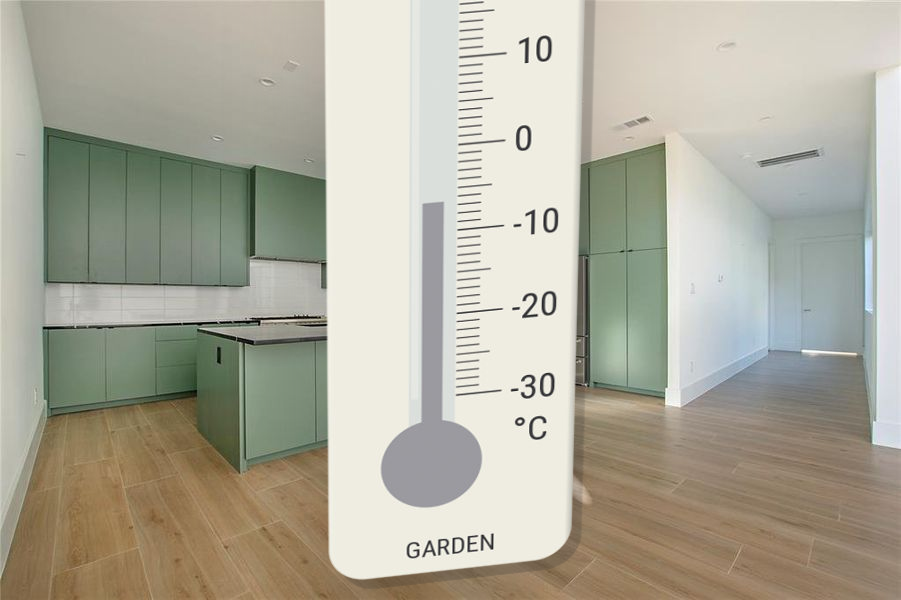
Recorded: -6.5 °C
